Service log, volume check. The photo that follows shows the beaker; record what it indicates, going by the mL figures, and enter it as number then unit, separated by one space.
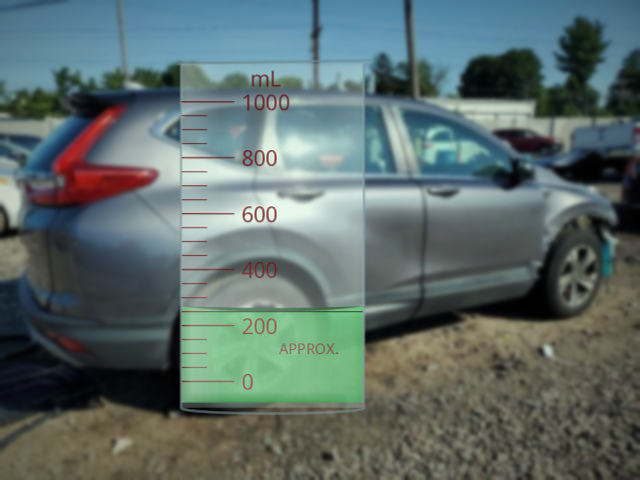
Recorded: 250 mL
